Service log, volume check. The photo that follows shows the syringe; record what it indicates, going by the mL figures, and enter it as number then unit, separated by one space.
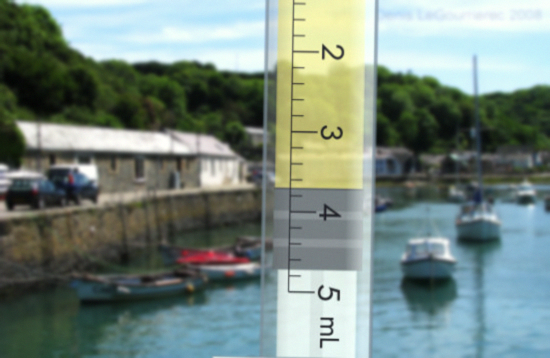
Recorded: 3.7 mL
